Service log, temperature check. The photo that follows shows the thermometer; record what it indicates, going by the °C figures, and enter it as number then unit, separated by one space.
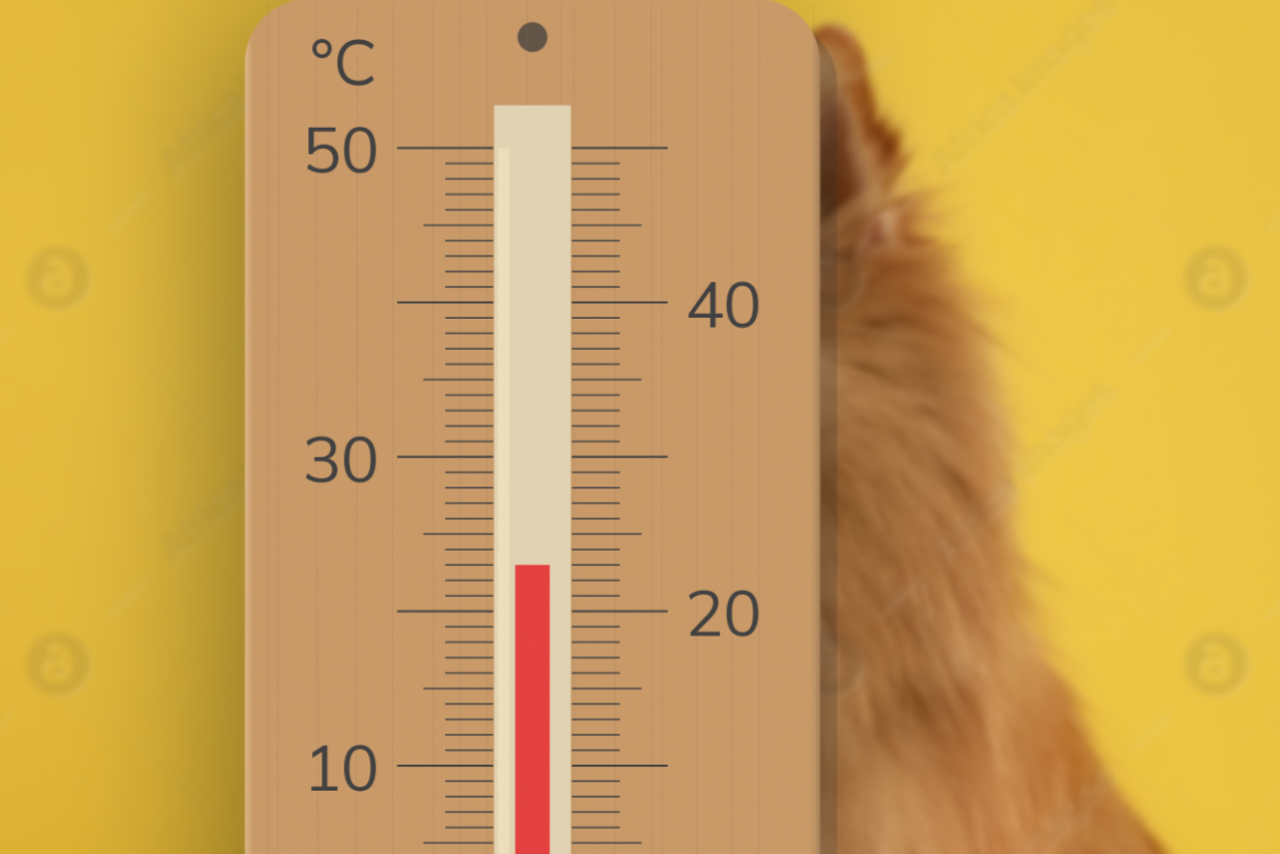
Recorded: 23 °C
